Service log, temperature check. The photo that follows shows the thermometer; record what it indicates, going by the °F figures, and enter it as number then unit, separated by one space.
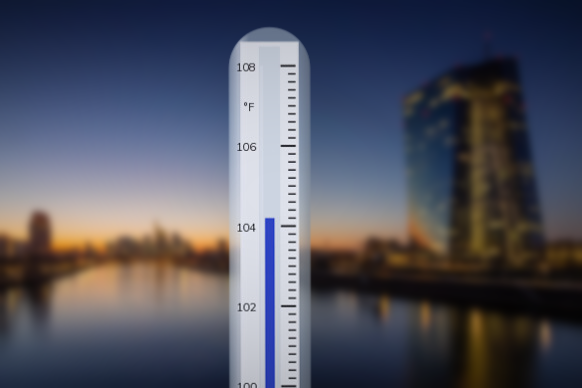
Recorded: 104.2 °F
